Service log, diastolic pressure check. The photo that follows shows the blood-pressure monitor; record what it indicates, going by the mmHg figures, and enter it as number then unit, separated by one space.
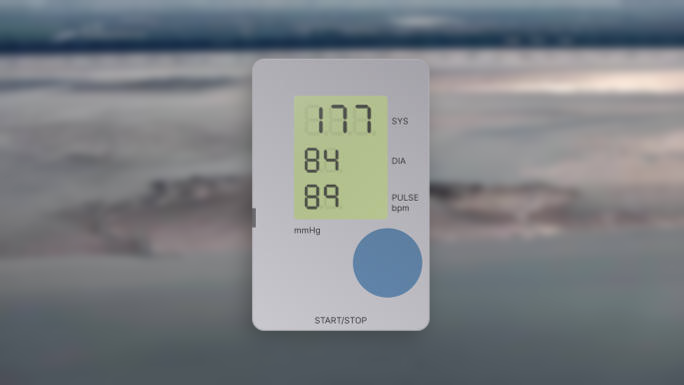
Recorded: 84 mmHg
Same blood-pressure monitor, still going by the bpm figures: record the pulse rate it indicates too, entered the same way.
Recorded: 89 bpm
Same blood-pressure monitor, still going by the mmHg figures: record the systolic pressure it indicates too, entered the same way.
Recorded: 177 mmHg
